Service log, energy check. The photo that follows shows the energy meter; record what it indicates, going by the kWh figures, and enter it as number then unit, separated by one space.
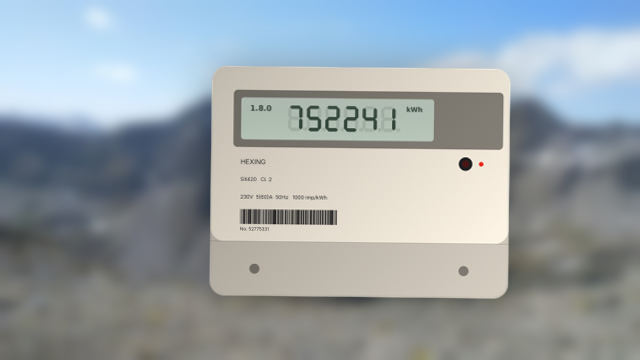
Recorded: 752241 kWh
